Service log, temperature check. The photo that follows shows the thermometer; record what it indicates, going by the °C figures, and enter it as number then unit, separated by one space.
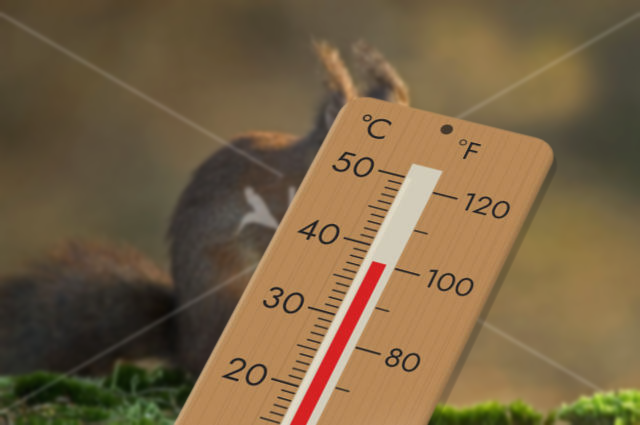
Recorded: 38 °C
